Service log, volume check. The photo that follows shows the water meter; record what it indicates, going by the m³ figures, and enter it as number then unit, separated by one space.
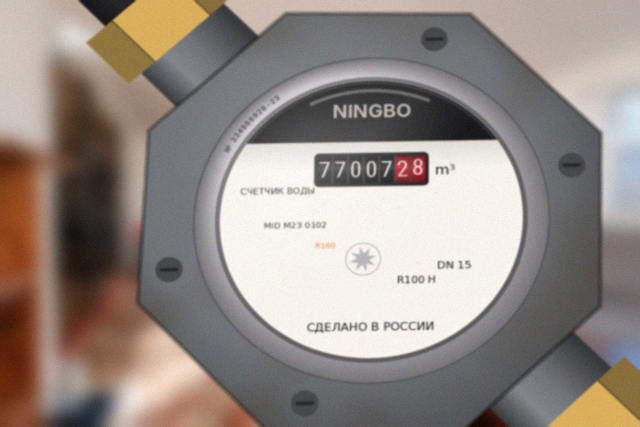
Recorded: 77007.28 m³
